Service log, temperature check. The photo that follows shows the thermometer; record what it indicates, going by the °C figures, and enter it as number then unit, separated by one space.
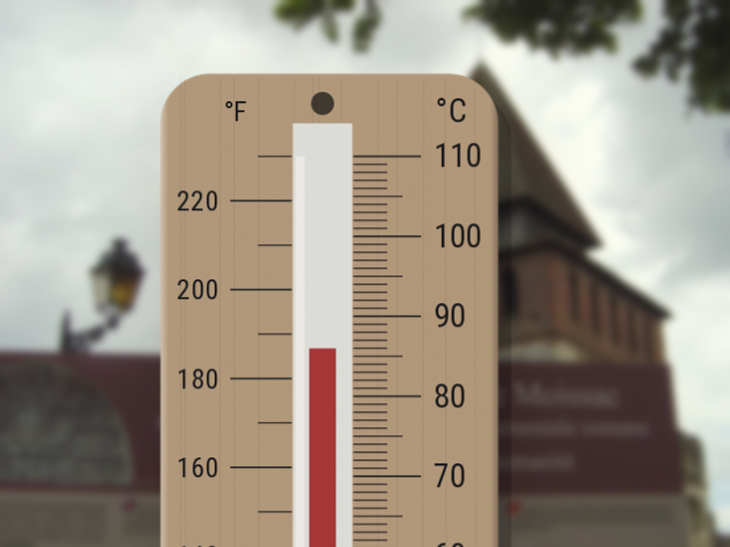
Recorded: 86 °C
